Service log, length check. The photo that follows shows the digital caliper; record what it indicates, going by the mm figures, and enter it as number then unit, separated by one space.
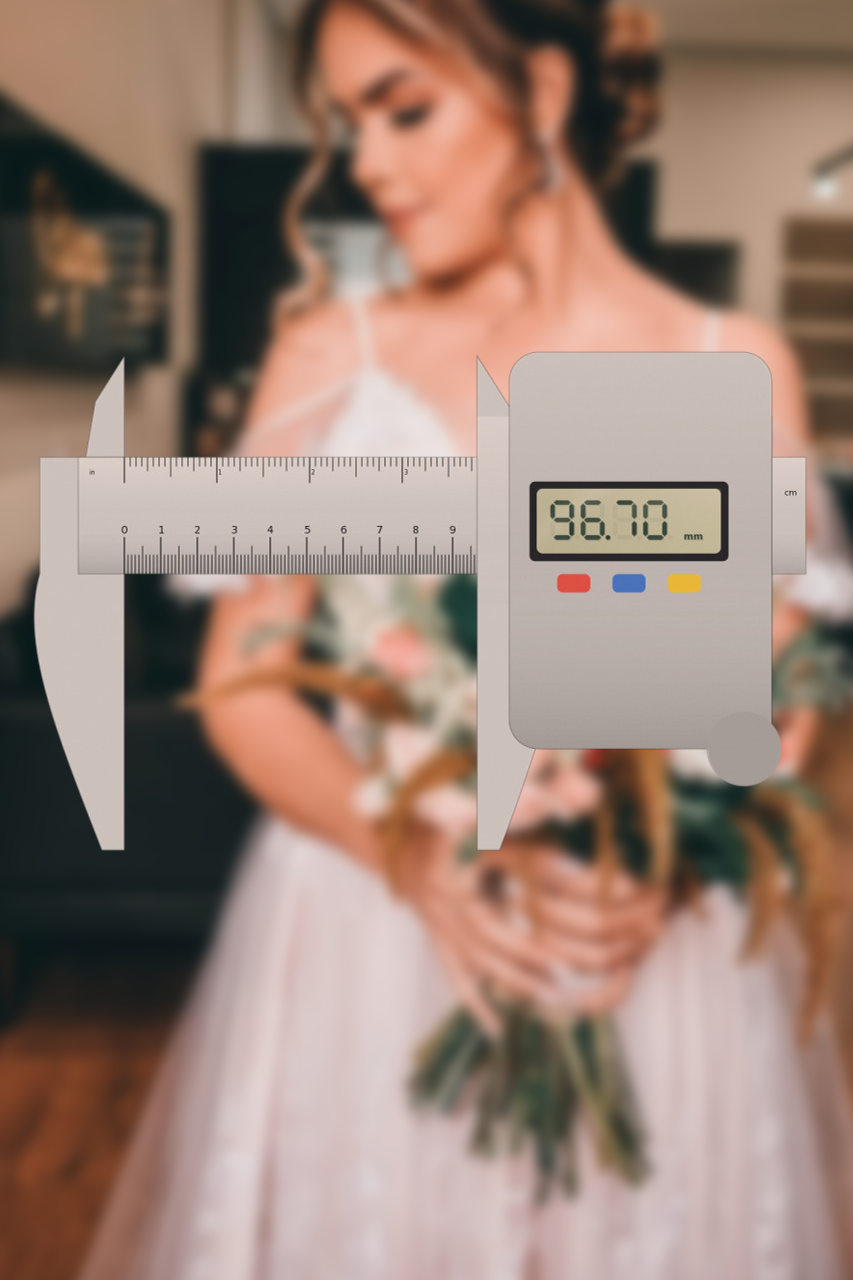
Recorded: 96.70 mm
